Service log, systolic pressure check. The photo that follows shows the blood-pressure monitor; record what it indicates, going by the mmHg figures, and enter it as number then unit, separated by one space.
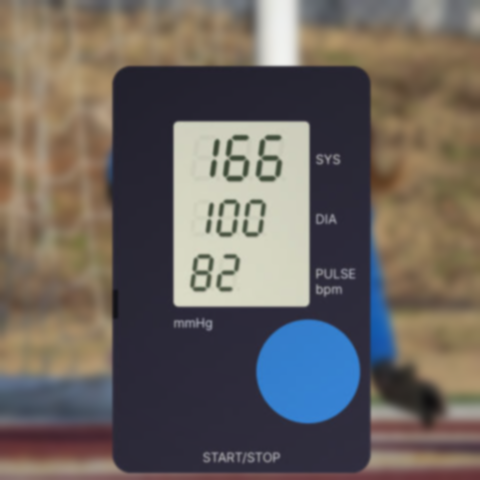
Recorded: 166 mmHg
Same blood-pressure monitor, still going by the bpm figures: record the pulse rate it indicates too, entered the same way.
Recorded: 82 bpm
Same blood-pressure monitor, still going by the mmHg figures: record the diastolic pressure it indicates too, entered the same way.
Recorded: 100 mmHg
